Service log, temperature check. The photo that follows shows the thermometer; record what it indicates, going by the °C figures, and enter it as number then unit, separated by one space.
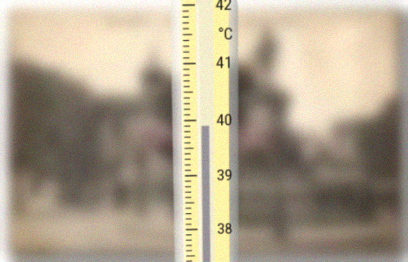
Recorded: 39.9 °C
